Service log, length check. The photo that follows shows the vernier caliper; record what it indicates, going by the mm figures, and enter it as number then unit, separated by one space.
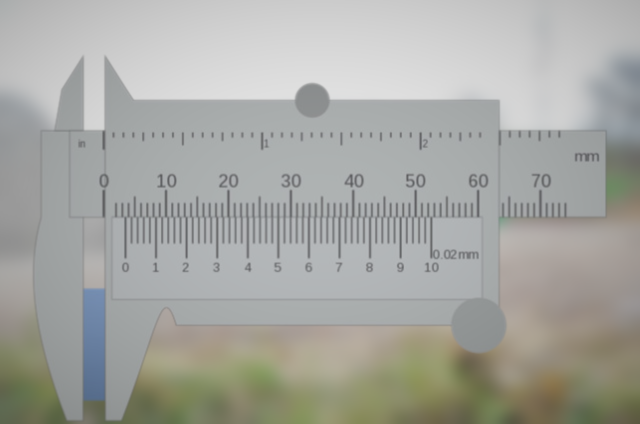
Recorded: 3.5 mm
